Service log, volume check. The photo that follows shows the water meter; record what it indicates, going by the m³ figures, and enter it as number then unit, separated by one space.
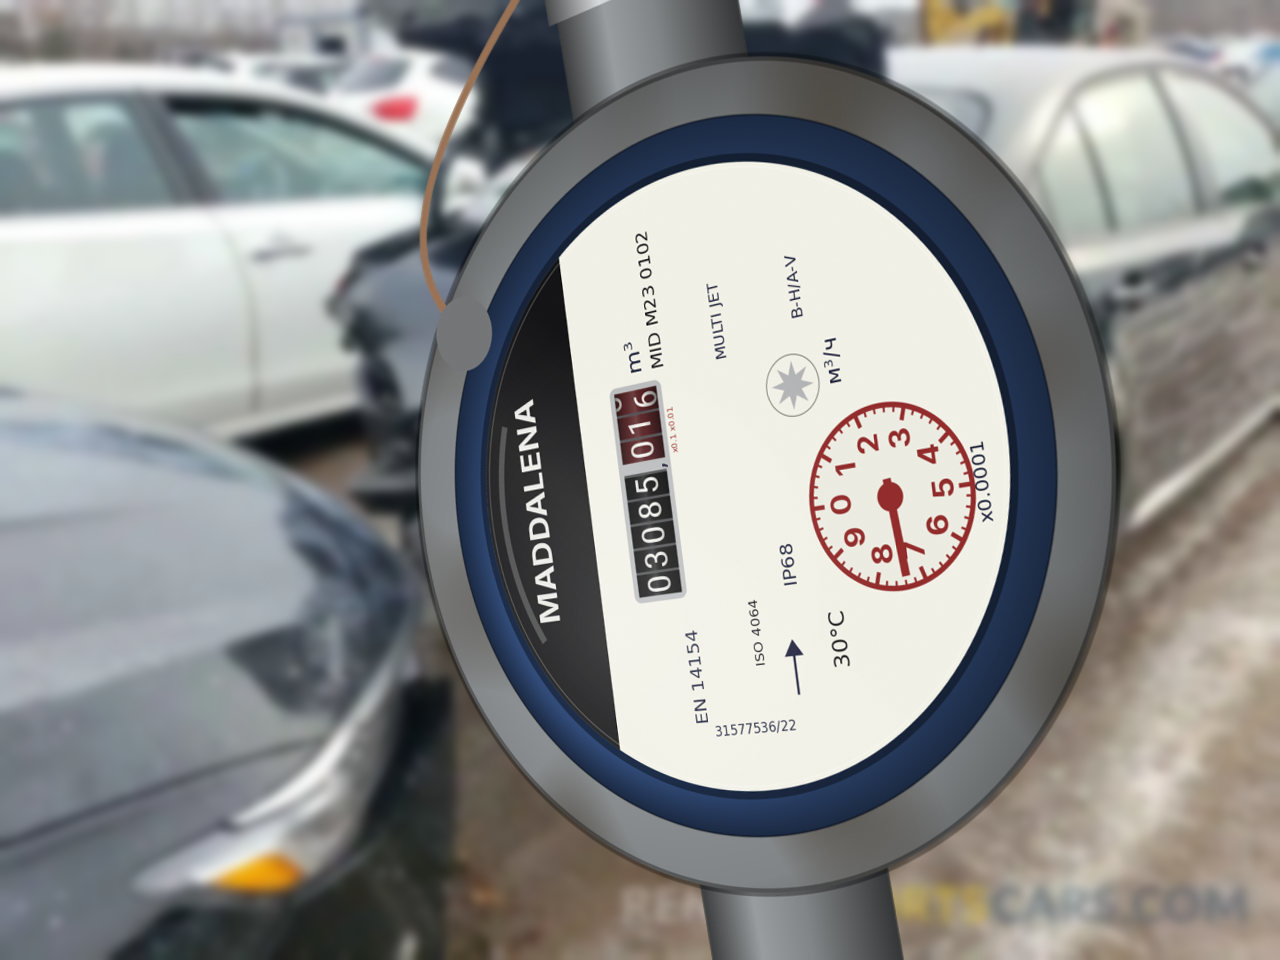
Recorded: 3085.0157 m³
